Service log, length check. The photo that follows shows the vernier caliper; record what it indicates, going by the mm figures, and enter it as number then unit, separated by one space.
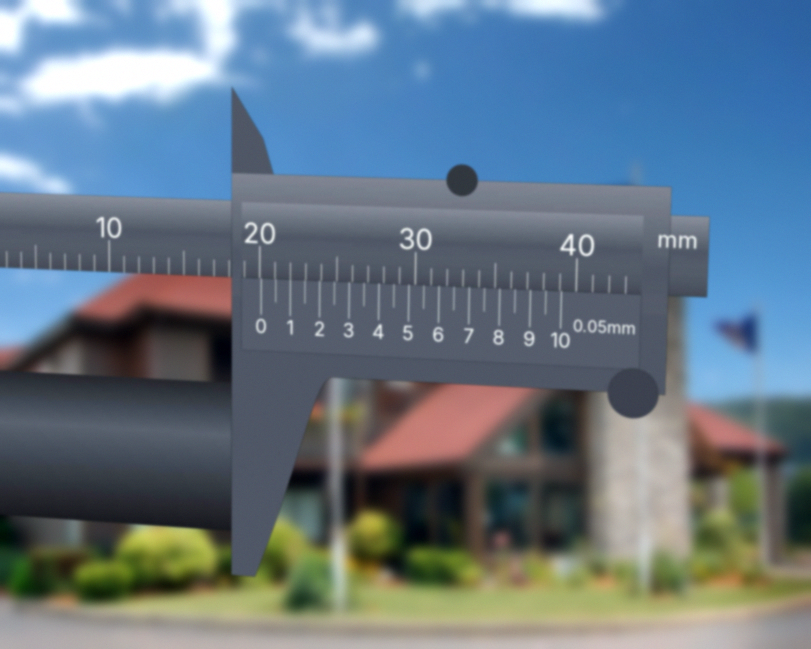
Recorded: 20.1 mm
